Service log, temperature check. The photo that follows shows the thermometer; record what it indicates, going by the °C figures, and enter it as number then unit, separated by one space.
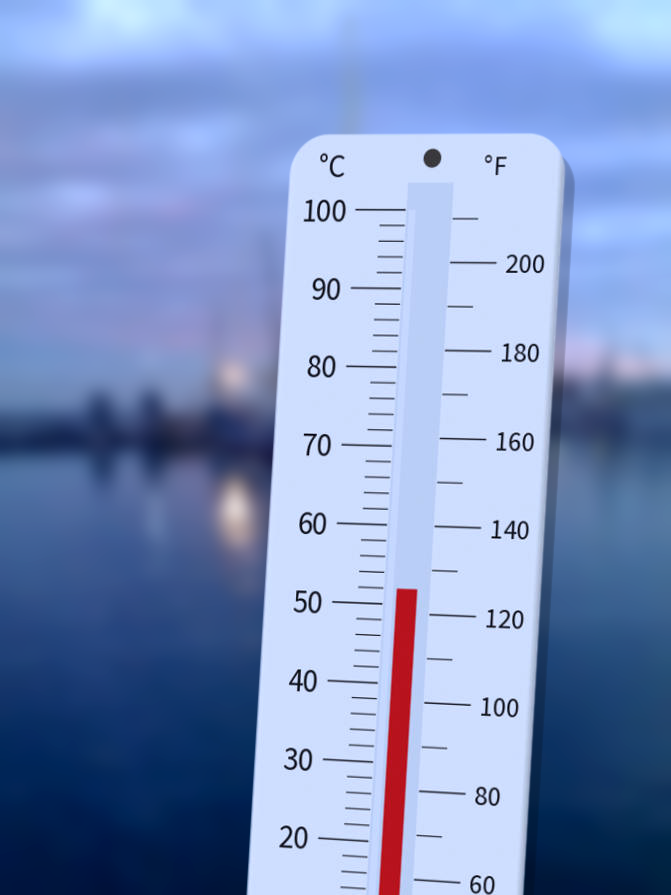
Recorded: 52 °C
